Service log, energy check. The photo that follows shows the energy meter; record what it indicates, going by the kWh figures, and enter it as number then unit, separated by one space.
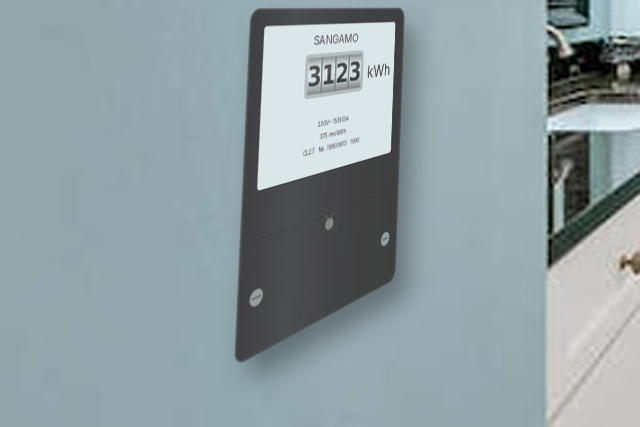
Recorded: 3123 kWh
